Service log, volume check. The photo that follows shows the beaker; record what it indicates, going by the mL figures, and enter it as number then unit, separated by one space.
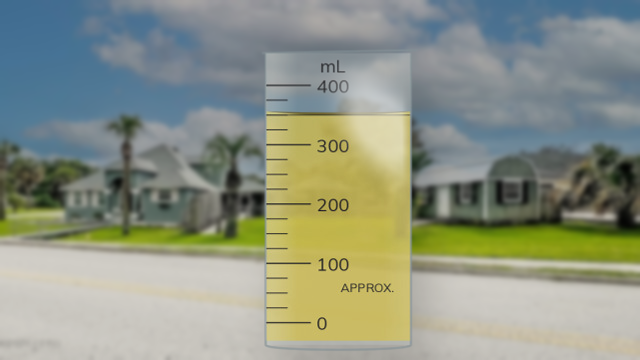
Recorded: 350 mL
